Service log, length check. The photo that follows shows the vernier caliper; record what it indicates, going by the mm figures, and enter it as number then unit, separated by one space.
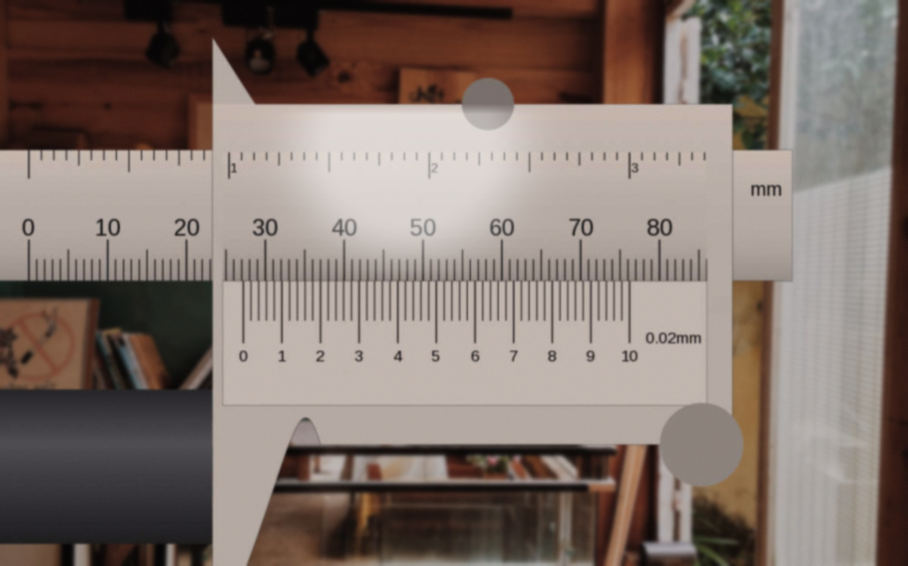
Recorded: 27.2 mm
